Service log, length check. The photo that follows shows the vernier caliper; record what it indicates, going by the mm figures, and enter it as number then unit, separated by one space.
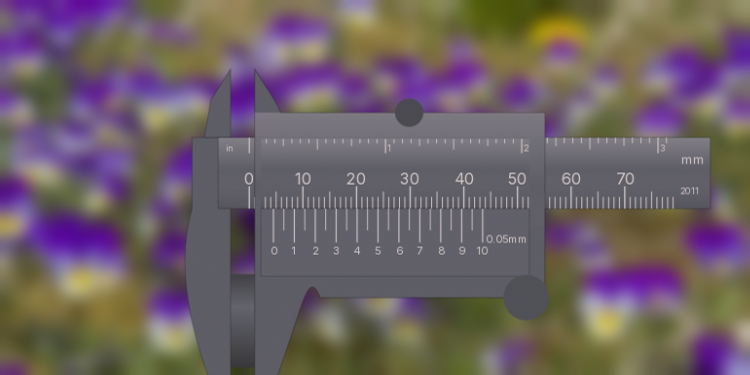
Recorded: 4.5 mm
